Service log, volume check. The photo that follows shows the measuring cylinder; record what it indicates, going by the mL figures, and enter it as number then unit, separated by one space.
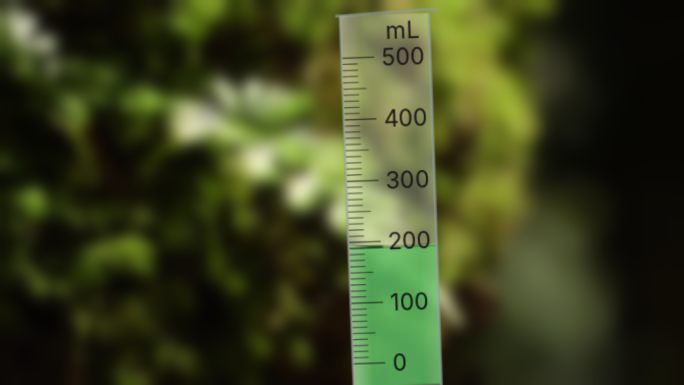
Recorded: 190 mL
